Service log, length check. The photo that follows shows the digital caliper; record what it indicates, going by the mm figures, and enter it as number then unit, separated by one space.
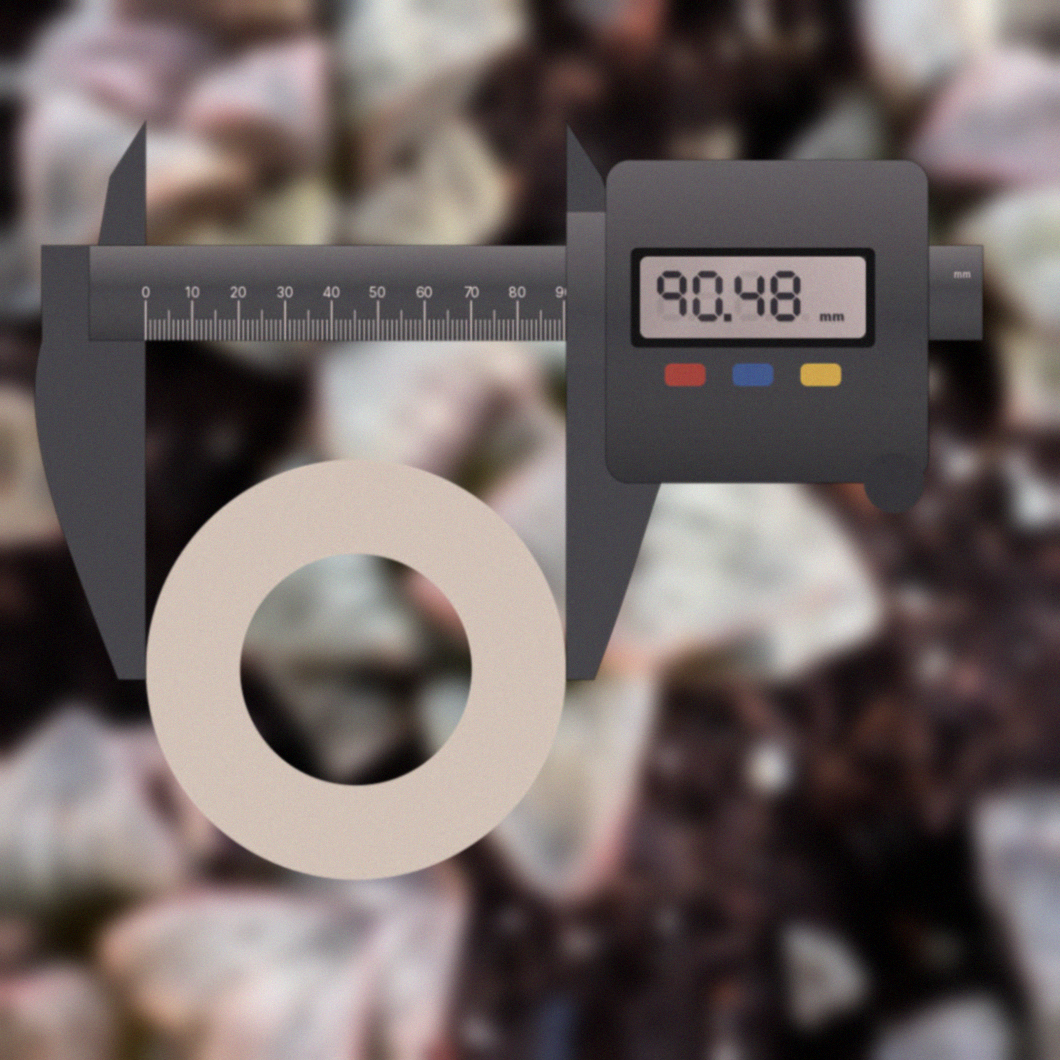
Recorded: 90.48 mm
